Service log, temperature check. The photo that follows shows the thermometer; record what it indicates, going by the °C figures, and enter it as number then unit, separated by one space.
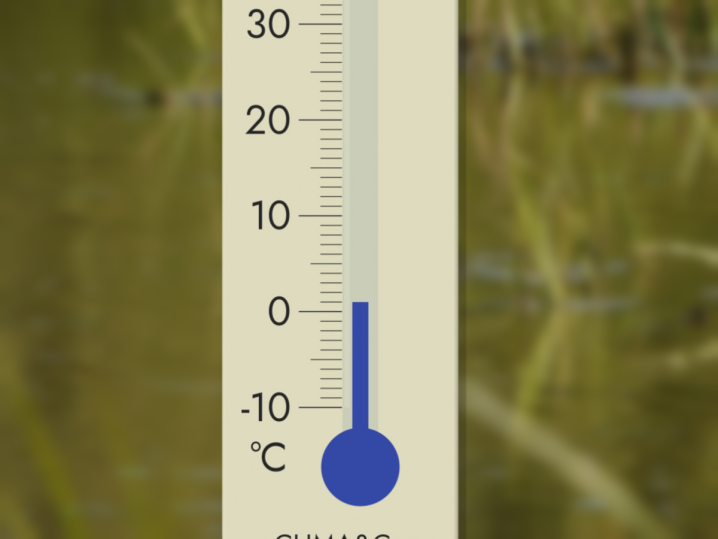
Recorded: 1 °C
